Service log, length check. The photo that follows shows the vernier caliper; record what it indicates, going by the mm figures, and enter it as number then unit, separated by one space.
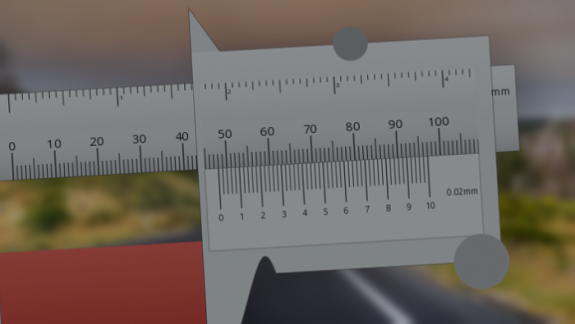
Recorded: 48.0 mm
